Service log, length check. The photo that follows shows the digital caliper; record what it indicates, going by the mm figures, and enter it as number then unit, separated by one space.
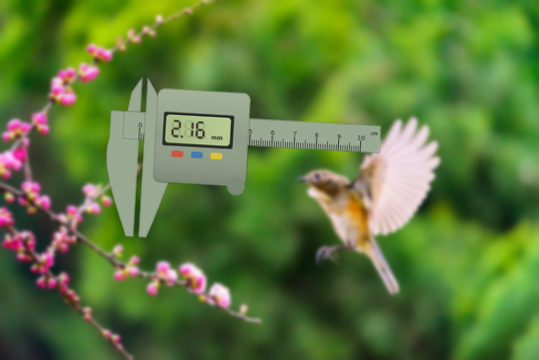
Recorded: 2.16 mm
